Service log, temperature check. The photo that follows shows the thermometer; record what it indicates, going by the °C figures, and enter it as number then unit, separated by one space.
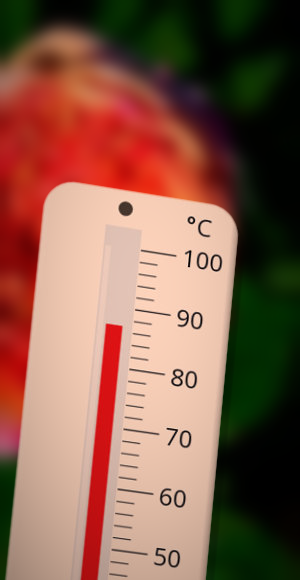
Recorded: 87 °C
